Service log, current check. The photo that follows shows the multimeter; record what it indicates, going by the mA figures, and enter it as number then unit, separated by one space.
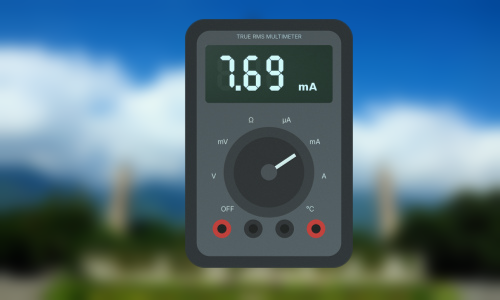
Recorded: 7.69 mA
